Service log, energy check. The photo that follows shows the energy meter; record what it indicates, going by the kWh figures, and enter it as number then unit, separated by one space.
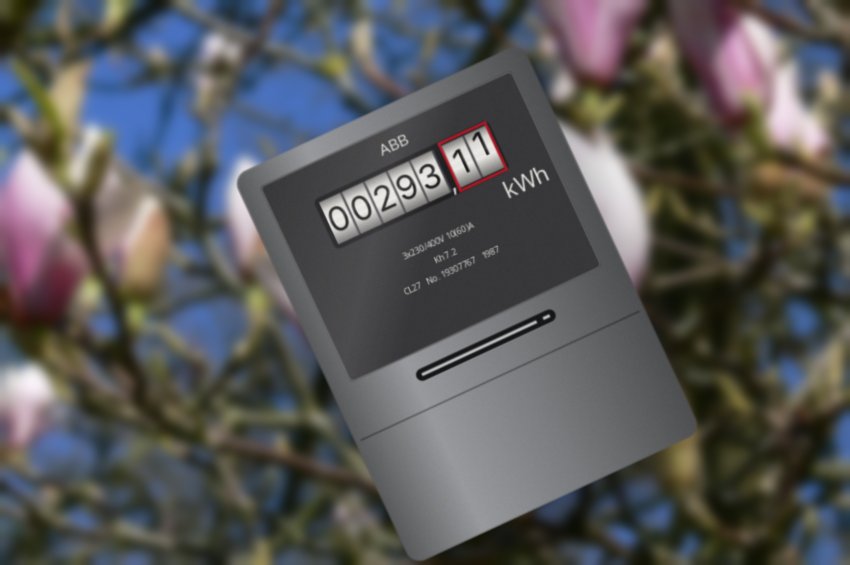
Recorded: 293.11 kWh
